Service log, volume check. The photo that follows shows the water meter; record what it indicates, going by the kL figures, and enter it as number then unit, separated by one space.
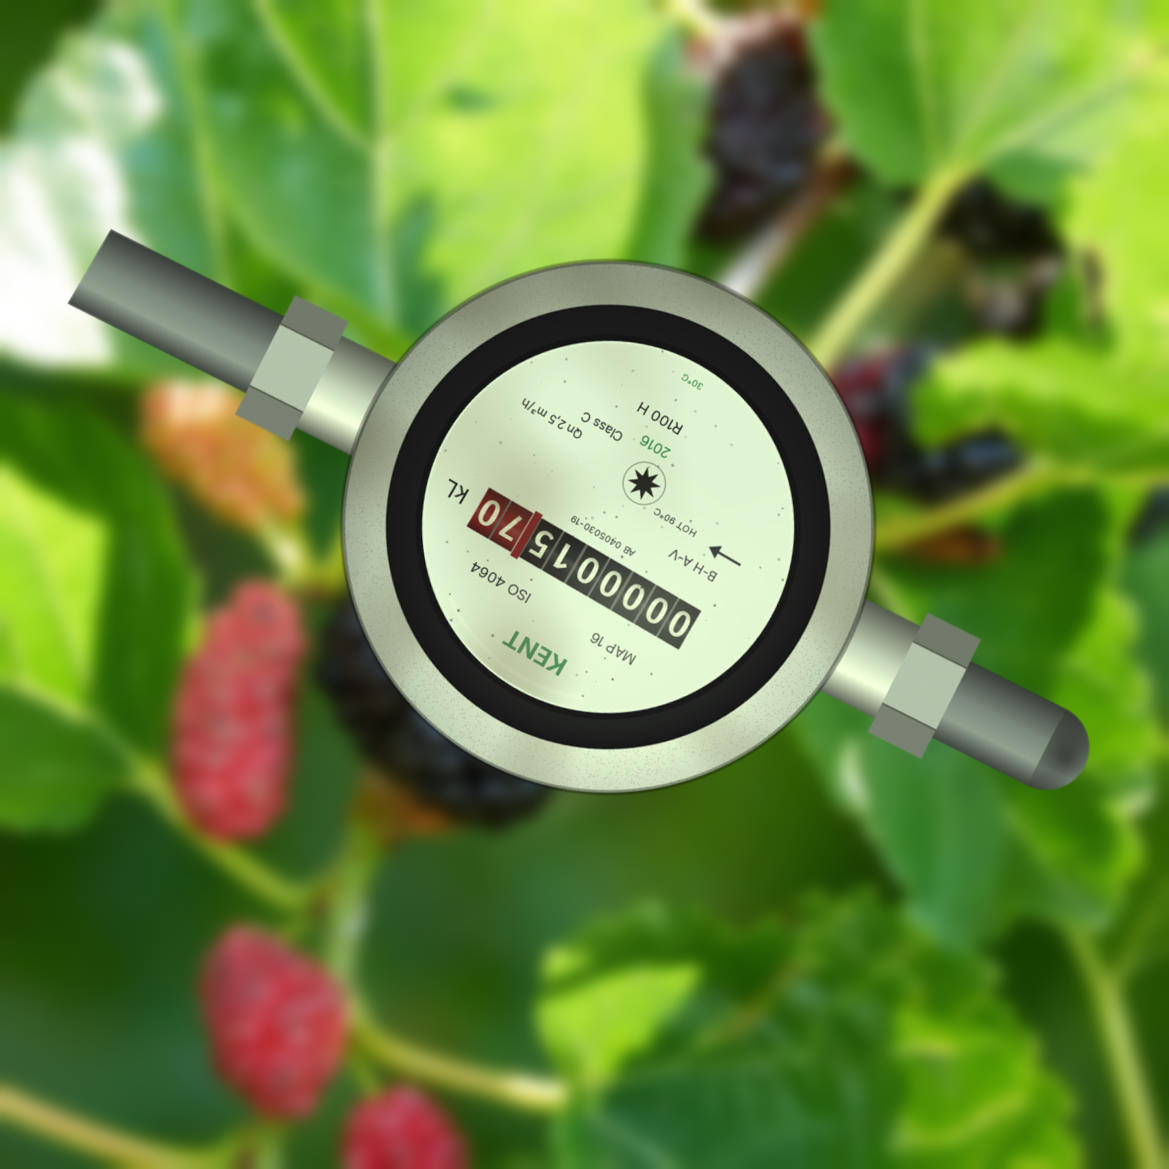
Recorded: 15.70 kL
